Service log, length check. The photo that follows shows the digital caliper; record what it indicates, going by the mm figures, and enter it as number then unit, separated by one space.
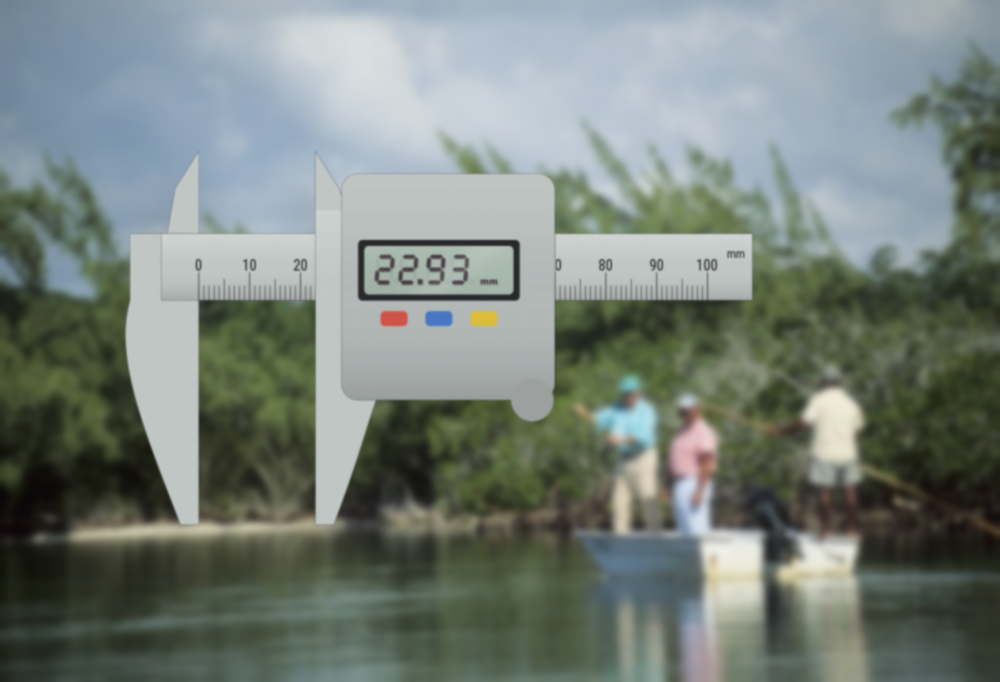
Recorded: 22.93 mm
